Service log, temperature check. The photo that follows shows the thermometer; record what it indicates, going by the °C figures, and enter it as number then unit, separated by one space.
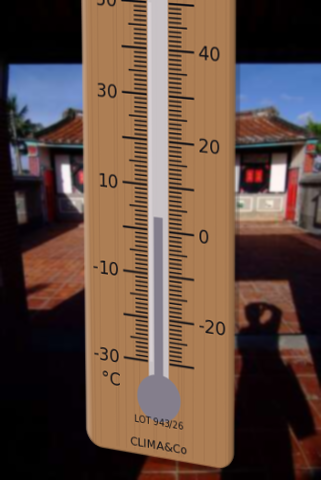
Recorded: 3 °C
